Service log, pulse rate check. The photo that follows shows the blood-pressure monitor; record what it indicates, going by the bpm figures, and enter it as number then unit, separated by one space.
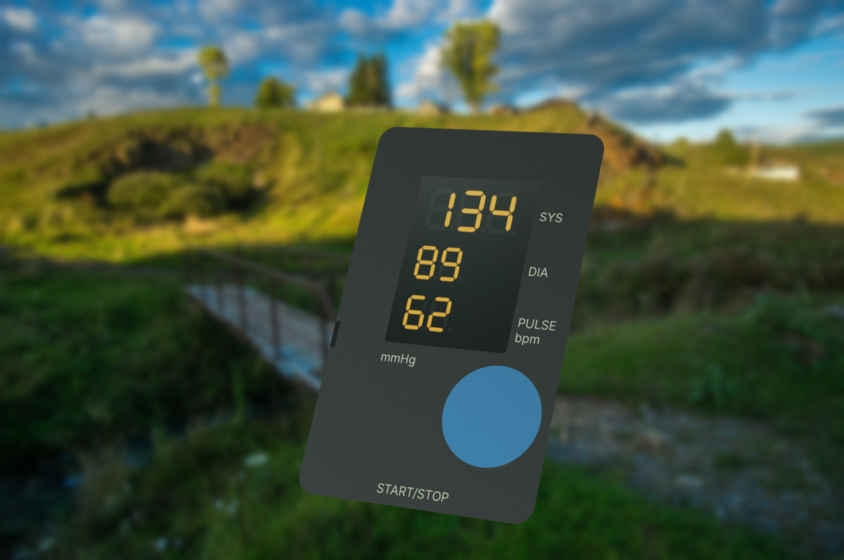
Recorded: 62 bpm
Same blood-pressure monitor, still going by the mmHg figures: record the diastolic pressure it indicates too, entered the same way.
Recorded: 89 mmHg
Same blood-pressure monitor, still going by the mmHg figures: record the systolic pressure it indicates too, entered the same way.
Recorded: 134 mmHg
